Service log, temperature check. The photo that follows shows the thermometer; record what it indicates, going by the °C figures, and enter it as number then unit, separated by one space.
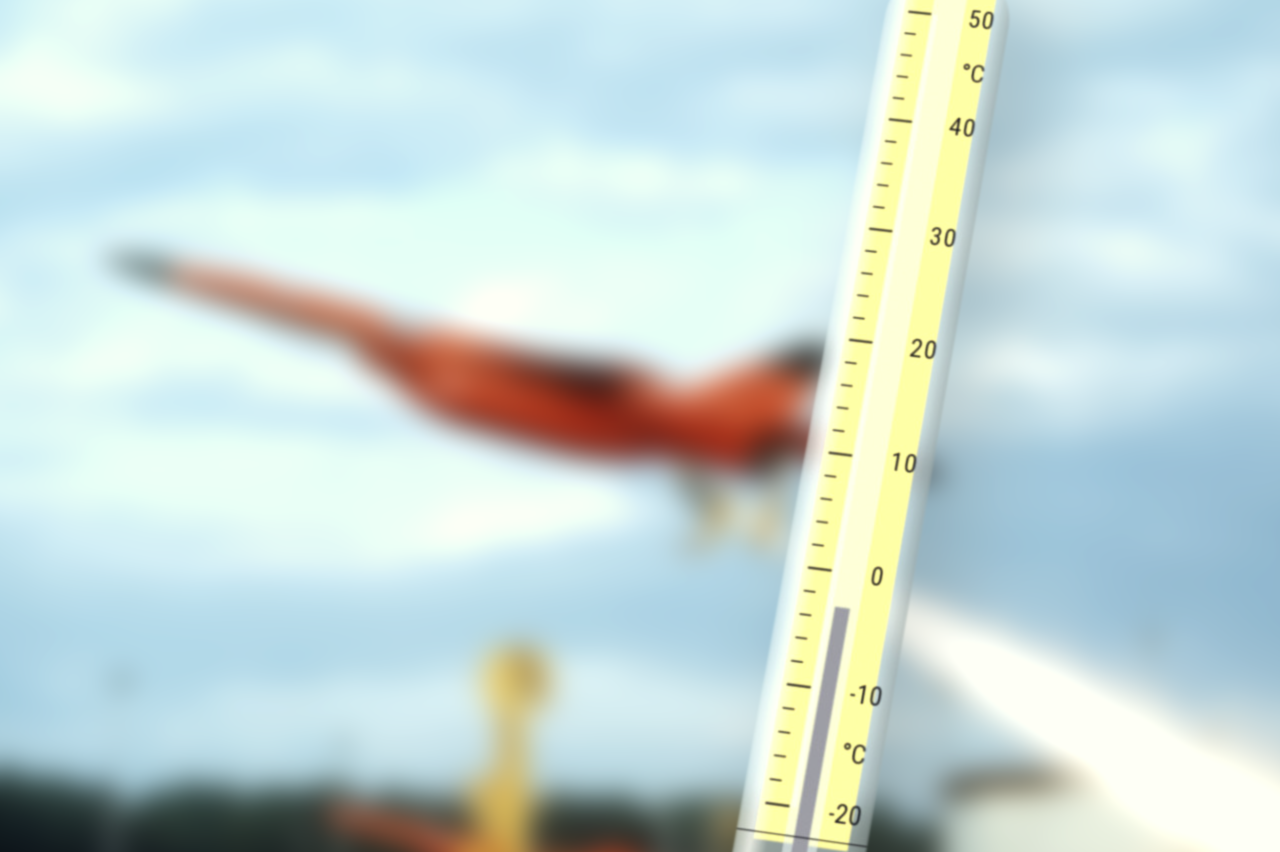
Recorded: -3 °C
